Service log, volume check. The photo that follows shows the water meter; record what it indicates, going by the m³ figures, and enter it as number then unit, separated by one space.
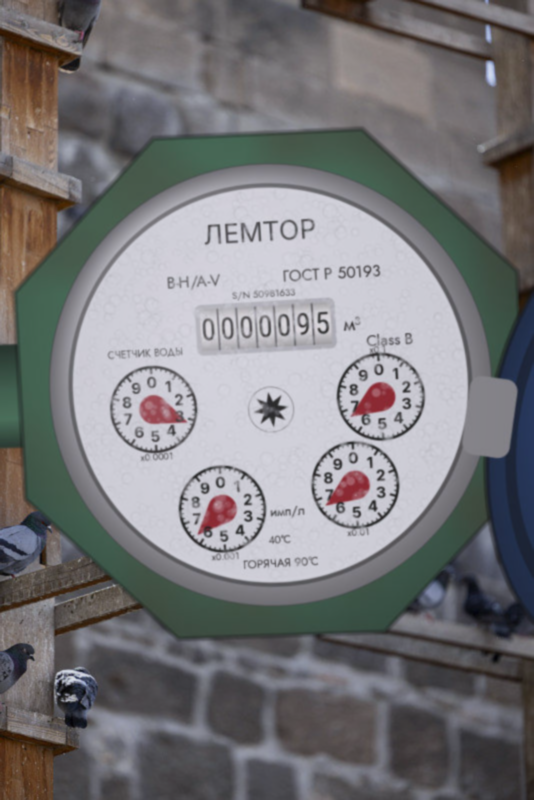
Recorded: 95.6663 m³
